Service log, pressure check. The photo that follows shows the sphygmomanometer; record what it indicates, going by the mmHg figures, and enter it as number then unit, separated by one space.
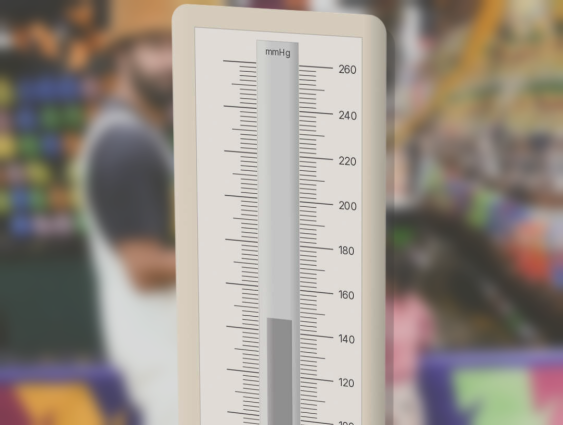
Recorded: 146 mmHg
